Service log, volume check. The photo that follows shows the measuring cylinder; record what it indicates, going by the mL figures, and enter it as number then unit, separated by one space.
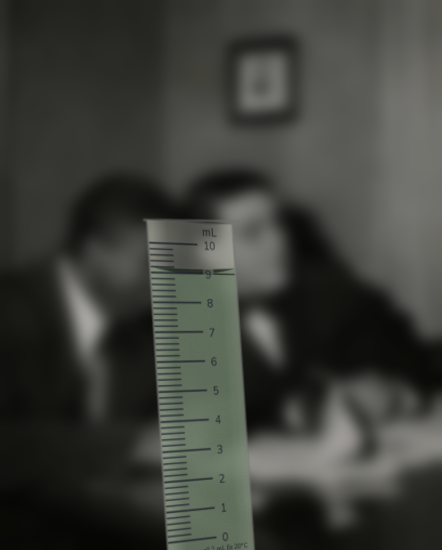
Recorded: 9 mL
